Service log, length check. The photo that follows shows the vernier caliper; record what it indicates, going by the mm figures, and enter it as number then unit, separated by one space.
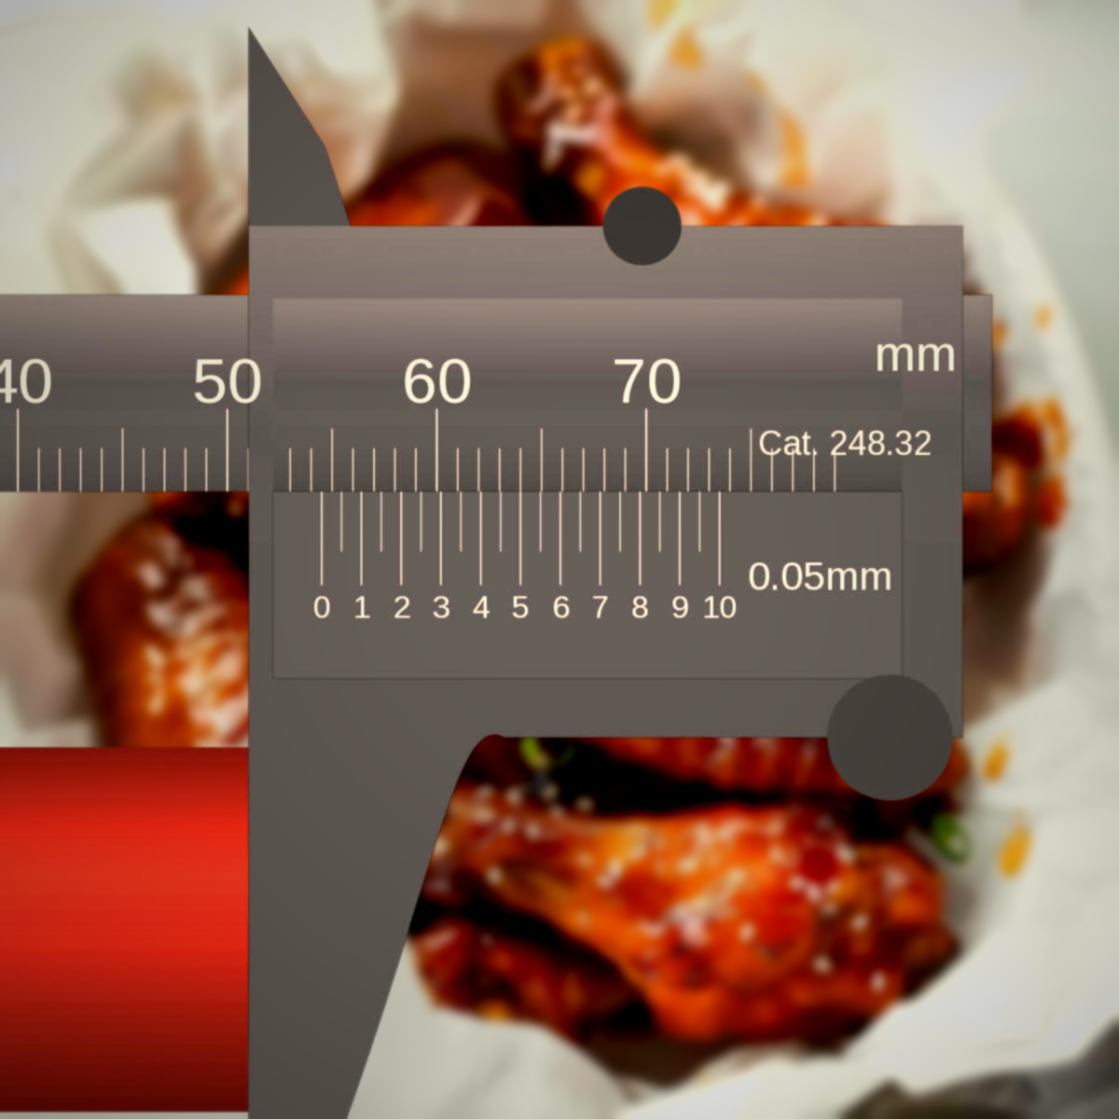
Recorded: 54.5 mm
